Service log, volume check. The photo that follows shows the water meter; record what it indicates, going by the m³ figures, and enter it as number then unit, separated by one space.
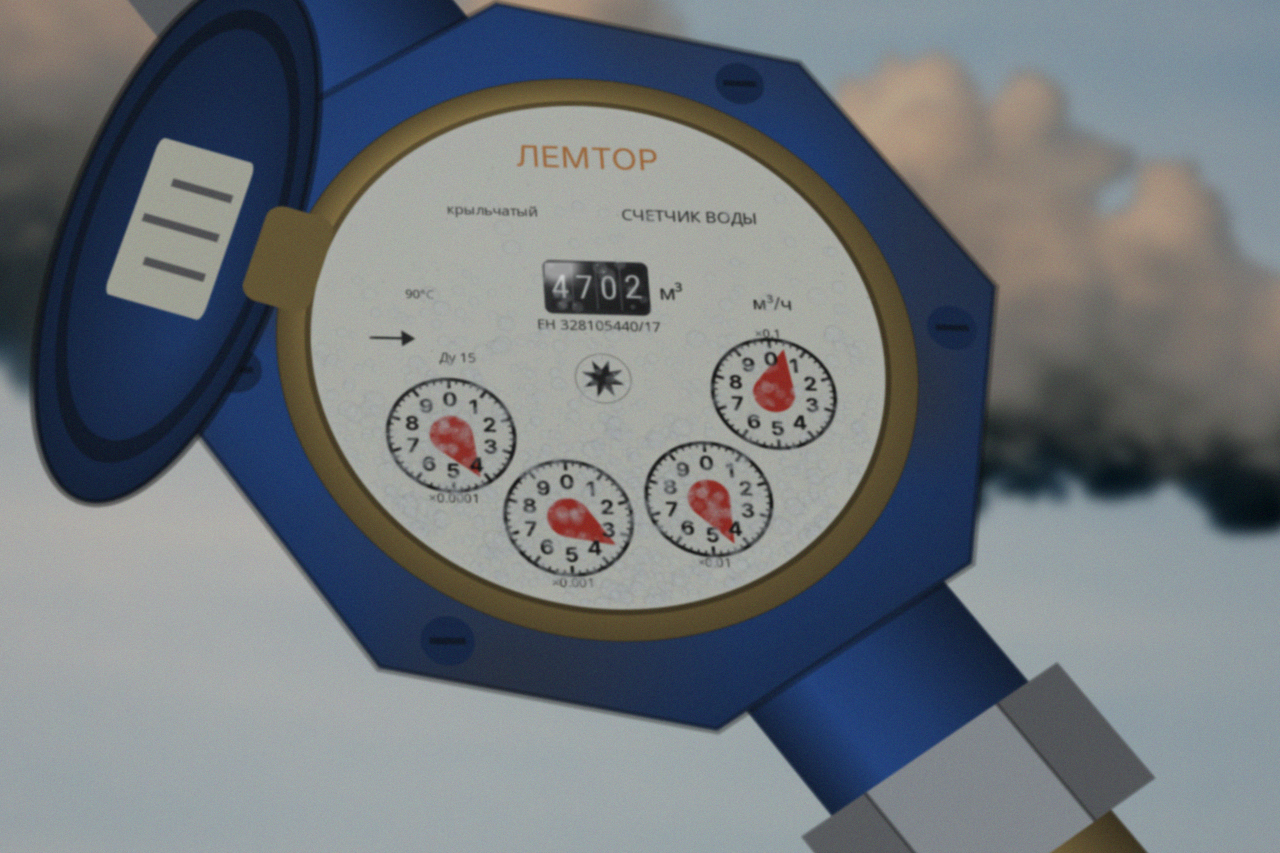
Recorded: 4702.0434 m³
